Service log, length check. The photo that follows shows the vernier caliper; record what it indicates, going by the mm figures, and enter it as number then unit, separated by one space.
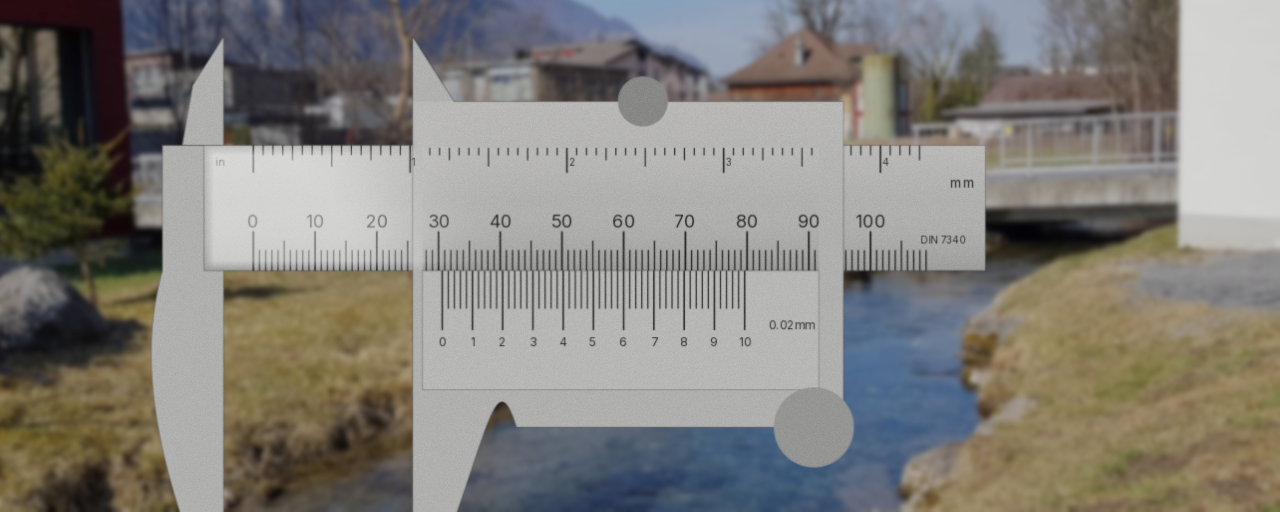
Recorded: 30.6 mm
